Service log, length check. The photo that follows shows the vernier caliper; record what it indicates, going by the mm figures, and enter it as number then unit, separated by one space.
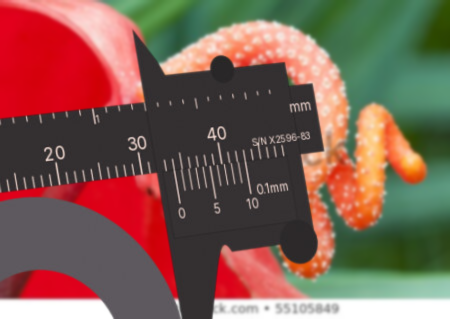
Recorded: 34.0 mm
